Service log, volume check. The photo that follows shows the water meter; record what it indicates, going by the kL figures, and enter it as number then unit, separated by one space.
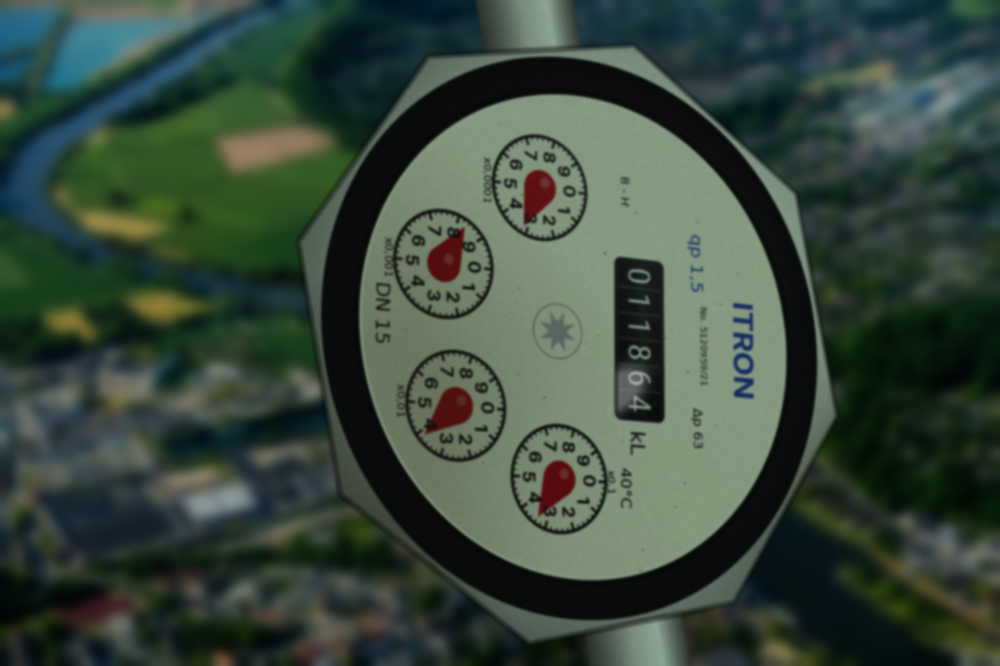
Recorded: 11864.3383 kL
